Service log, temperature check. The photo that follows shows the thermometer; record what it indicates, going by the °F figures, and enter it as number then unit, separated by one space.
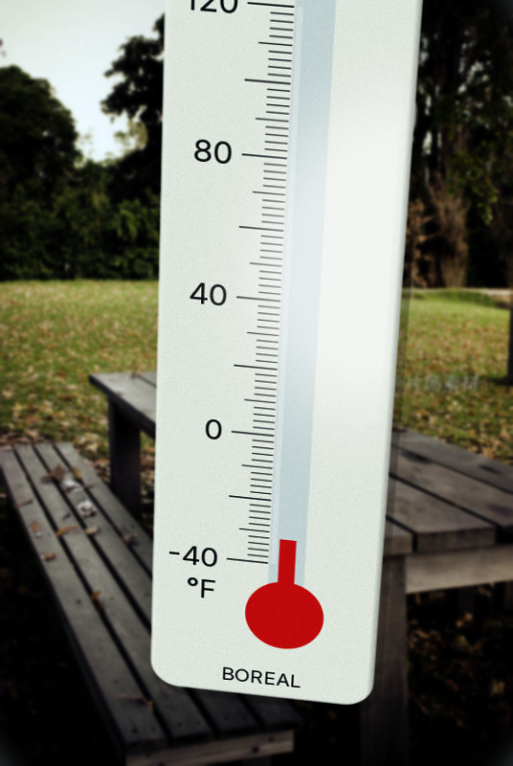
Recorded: -32 °F
